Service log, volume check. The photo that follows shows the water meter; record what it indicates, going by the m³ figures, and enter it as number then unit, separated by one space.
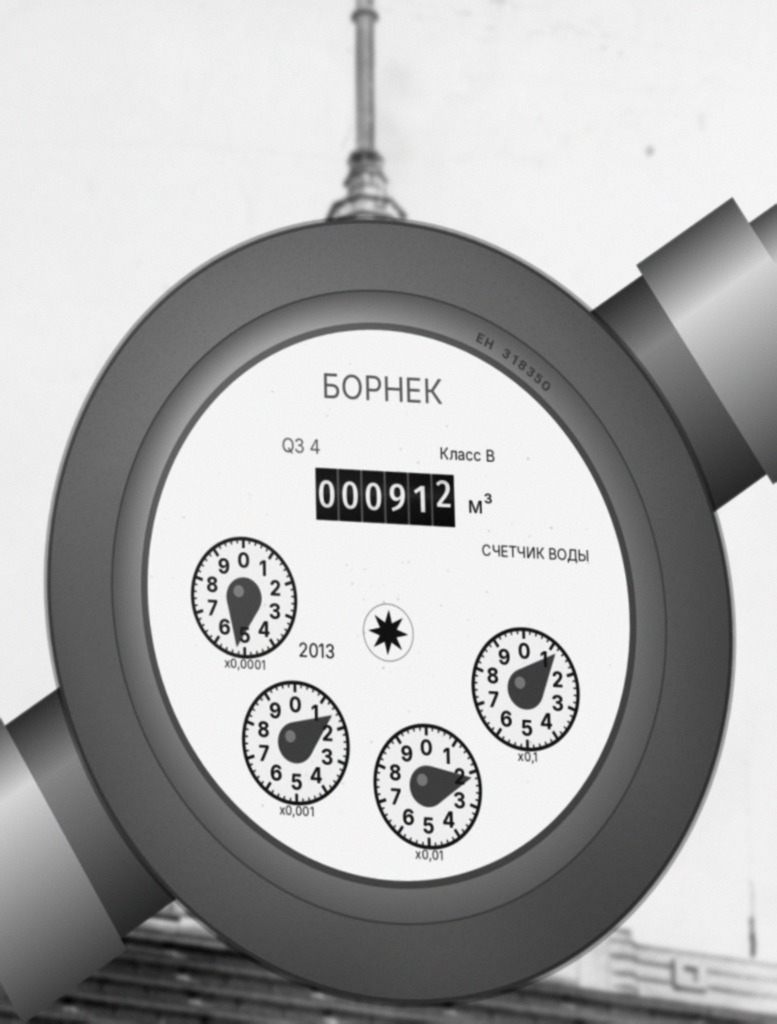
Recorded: 912.1215 m³
